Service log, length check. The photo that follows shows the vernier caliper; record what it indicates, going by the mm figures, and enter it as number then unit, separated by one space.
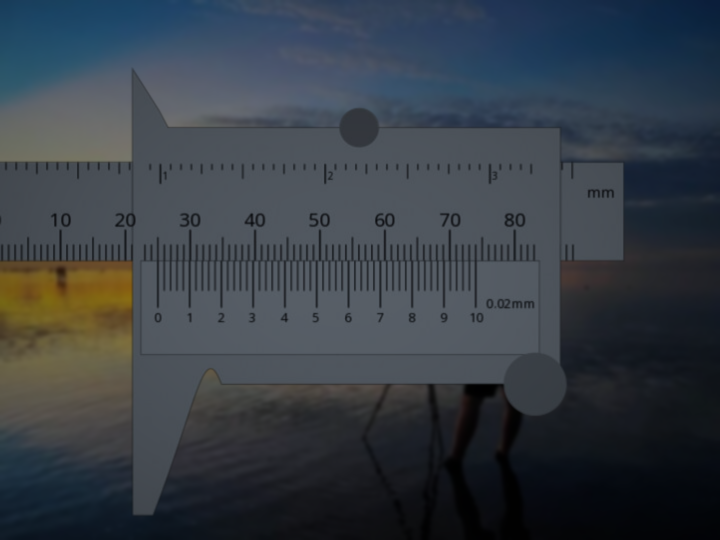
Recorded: 25.0 mm
